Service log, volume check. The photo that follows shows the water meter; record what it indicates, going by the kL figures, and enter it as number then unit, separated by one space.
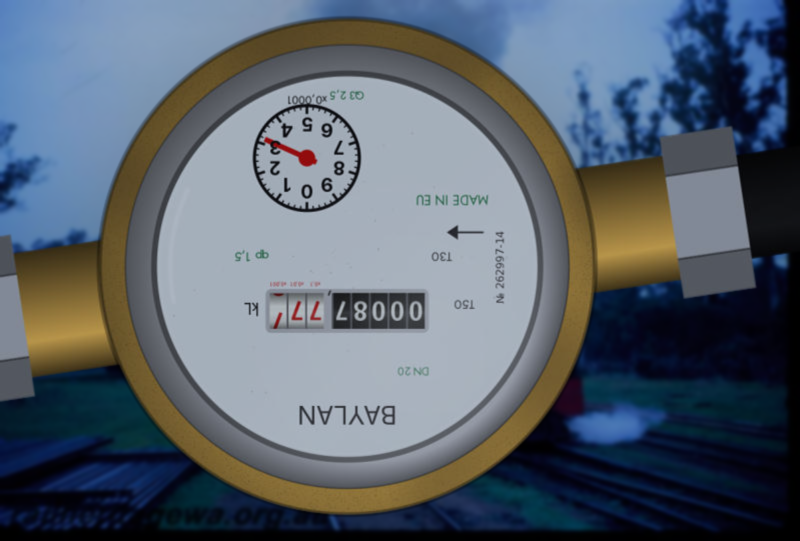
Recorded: 87.7773 kL
